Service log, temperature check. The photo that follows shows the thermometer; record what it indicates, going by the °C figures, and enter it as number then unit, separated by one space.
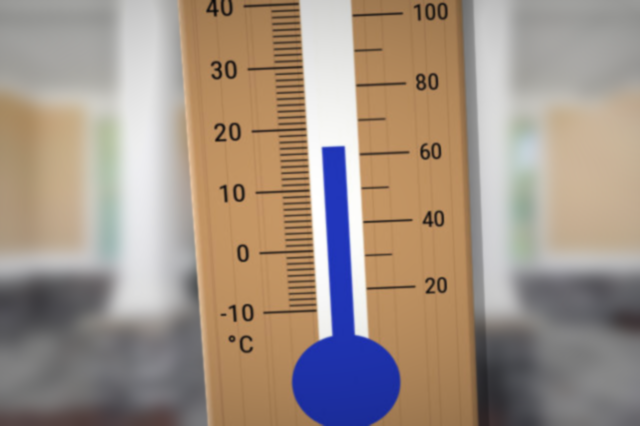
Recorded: 17 °C
